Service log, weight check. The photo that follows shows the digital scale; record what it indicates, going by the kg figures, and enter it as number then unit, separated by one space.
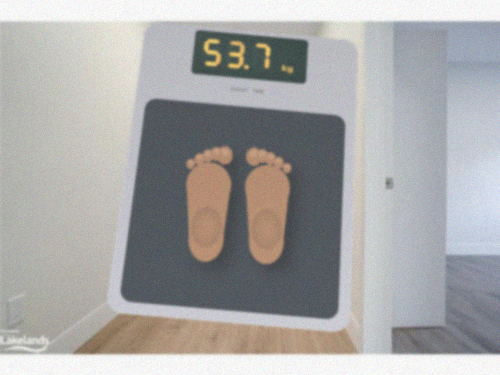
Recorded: 53.7 kg
